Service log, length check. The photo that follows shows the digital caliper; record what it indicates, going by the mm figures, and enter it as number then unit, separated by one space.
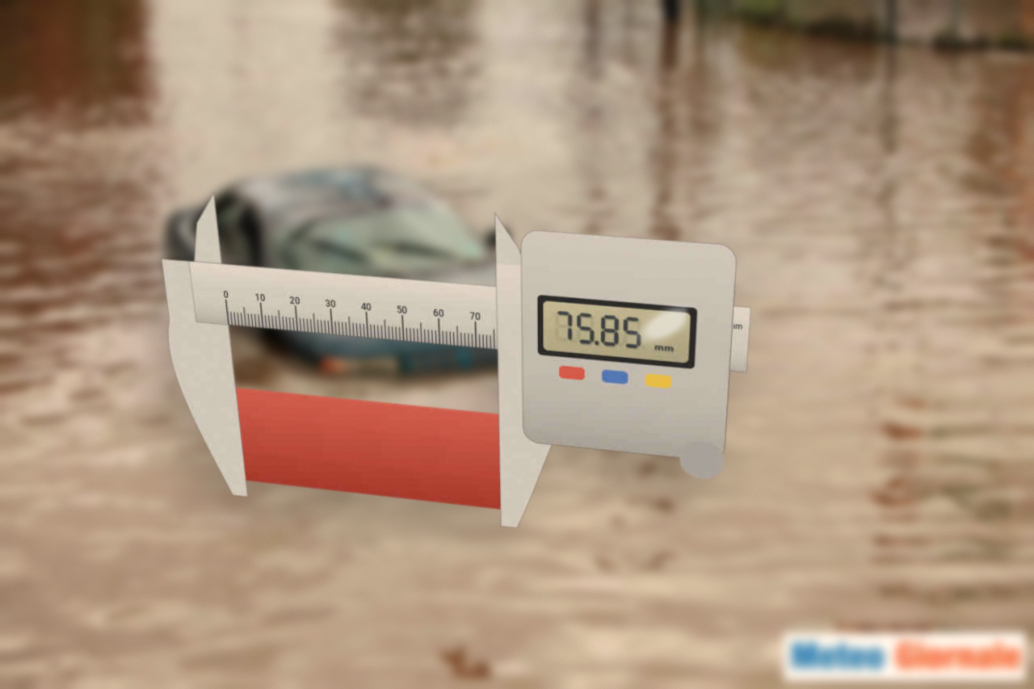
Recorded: 75.85 mm
